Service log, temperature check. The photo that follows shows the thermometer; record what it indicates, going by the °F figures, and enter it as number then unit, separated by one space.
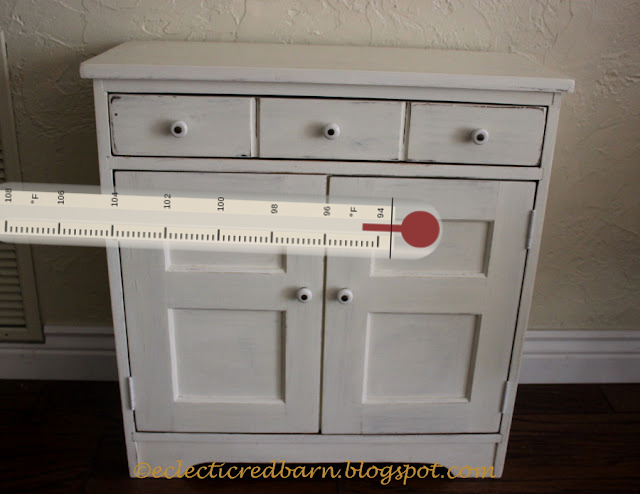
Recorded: 94.6 °F
